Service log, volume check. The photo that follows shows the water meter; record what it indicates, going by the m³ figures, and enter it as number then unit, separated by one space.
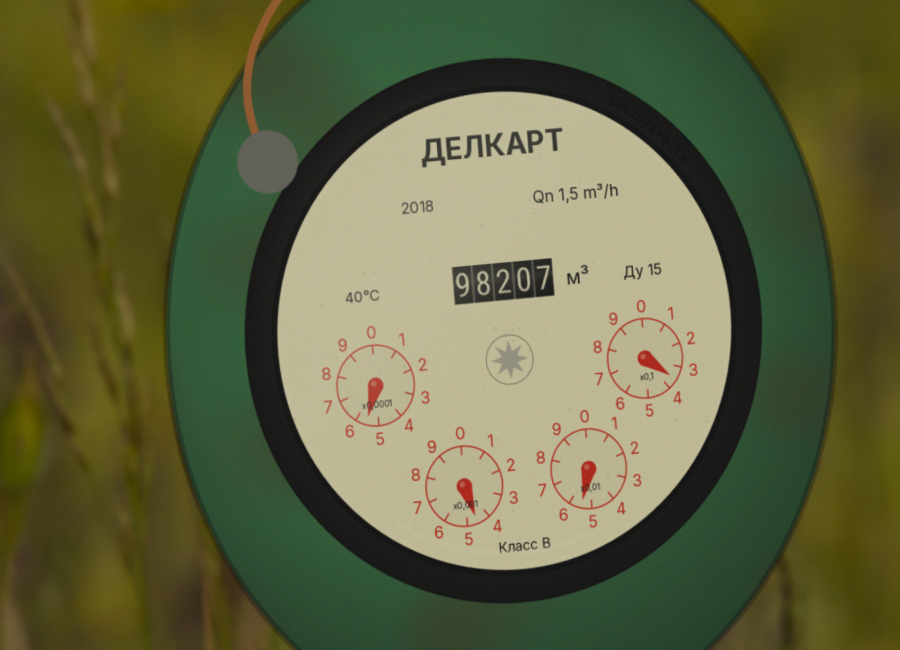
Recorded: 98207.3545 m³
